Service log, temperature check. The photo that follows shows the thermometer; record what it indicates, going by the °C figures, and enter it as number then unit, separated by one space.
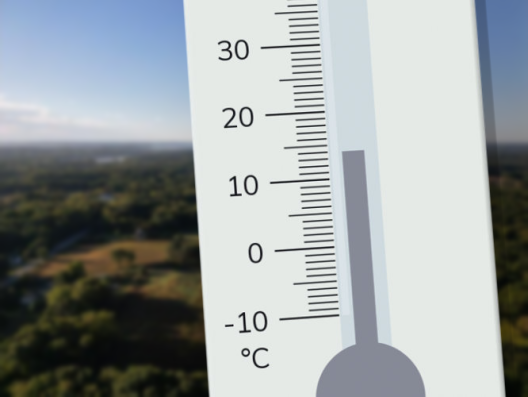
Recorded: 14 °C
